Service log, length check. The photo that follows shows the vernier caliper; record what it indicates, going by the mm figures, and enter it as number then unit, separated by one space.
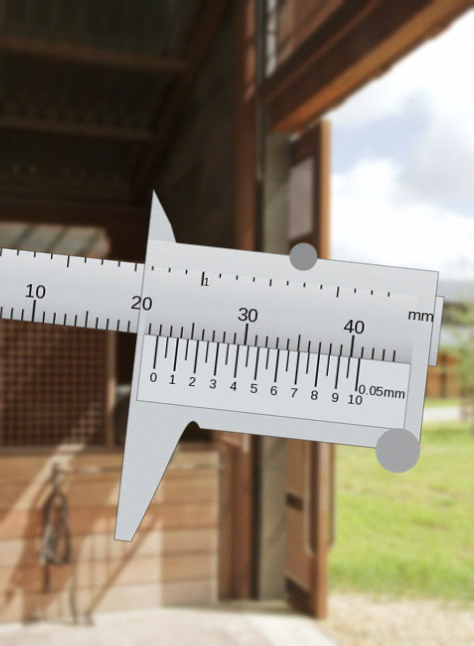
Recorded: 21.8 mm
